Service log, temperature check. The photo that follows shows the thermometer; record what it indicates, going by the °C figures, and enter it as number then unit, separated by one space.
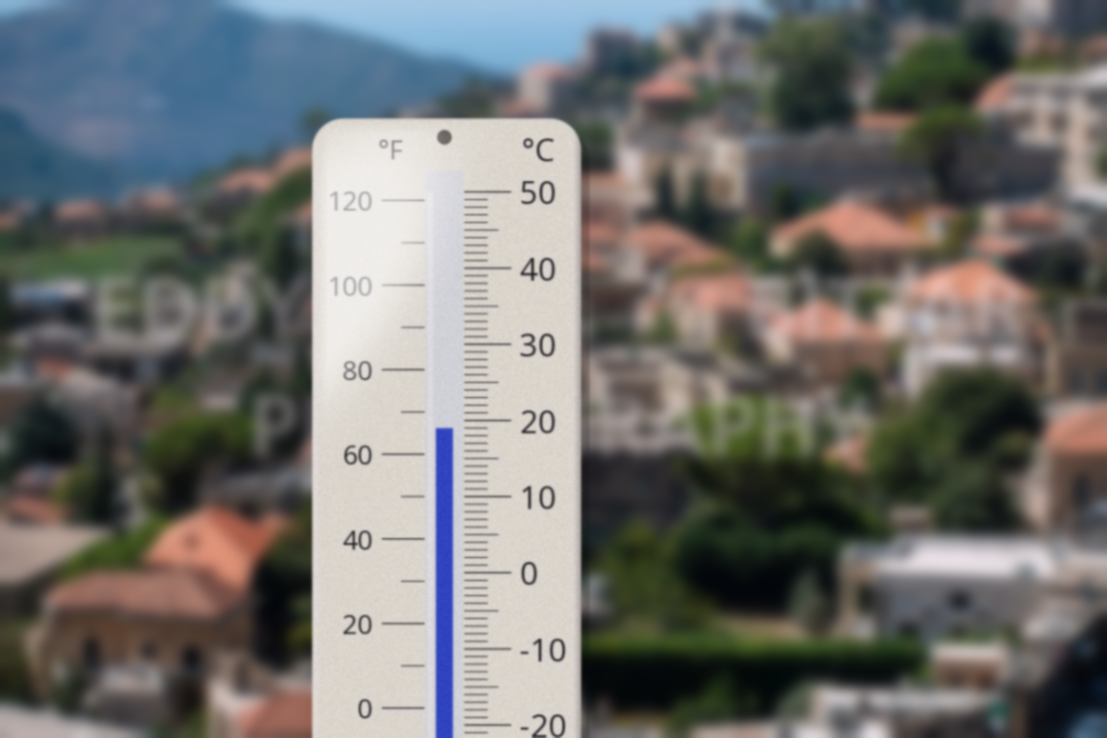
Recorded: 19 °C
